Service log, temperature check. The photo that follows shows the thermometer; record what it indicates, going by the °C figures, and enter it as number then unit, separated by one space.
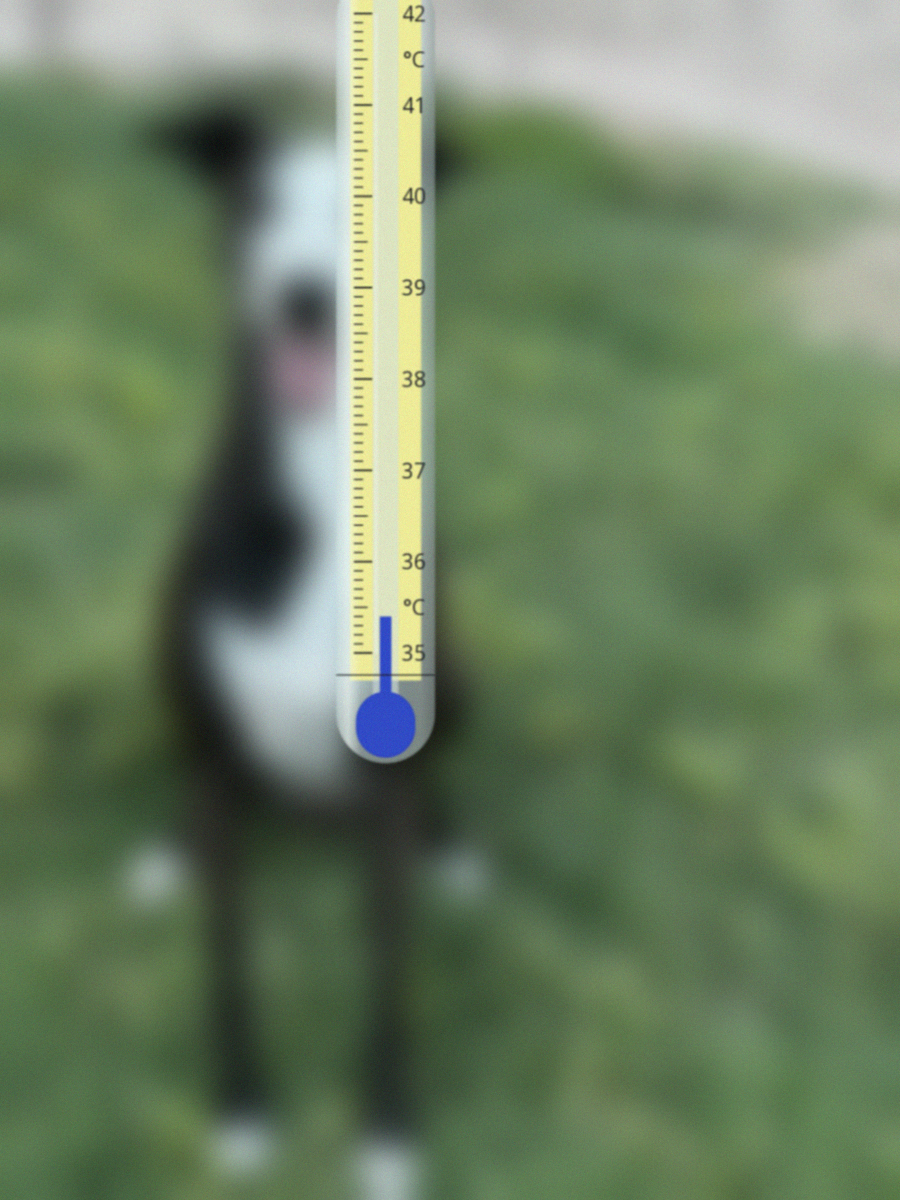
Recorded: 35.4 °C
